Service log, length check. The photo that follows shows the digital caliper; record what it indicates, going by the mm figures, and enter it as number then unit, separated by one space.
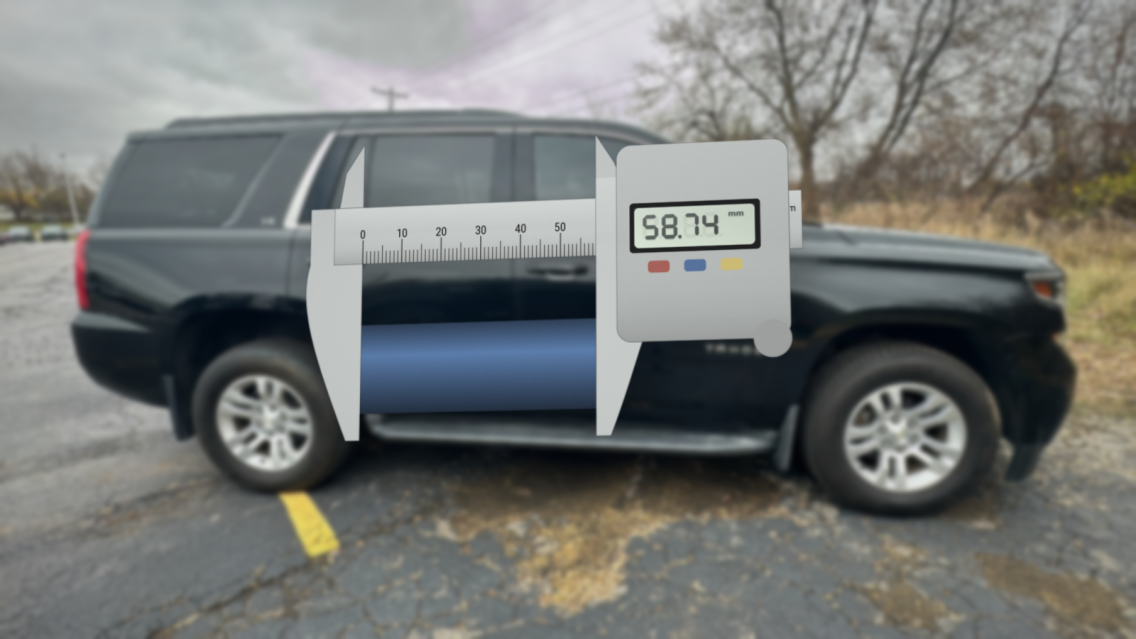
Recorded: 58.74 mm
